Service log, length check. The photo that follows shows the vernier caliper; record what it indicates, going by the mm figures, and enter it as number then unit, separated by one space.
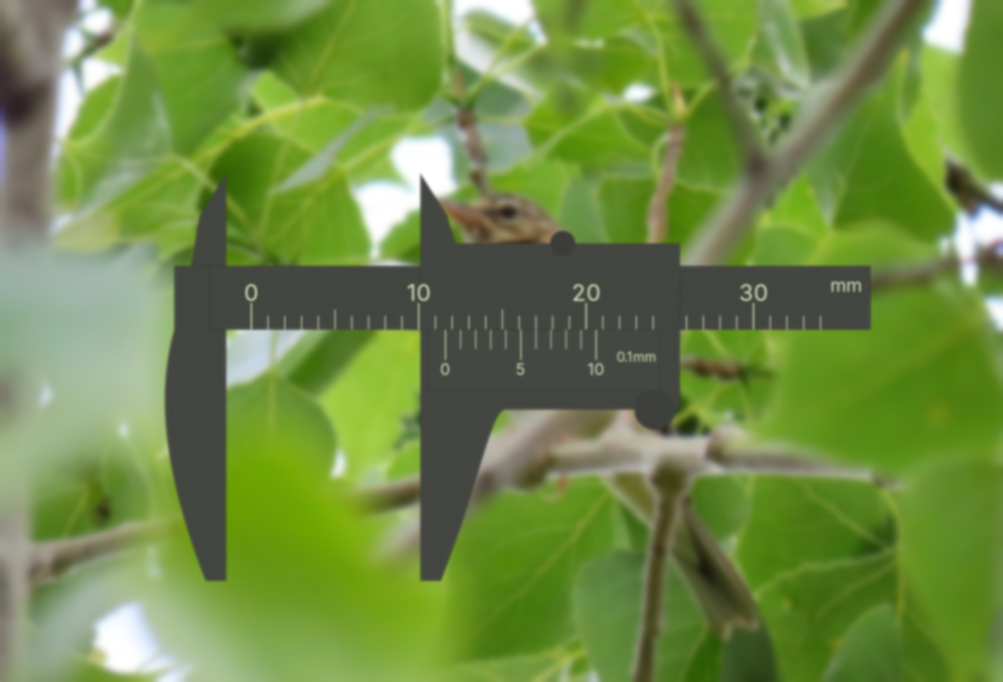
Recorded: 11.6 mm
